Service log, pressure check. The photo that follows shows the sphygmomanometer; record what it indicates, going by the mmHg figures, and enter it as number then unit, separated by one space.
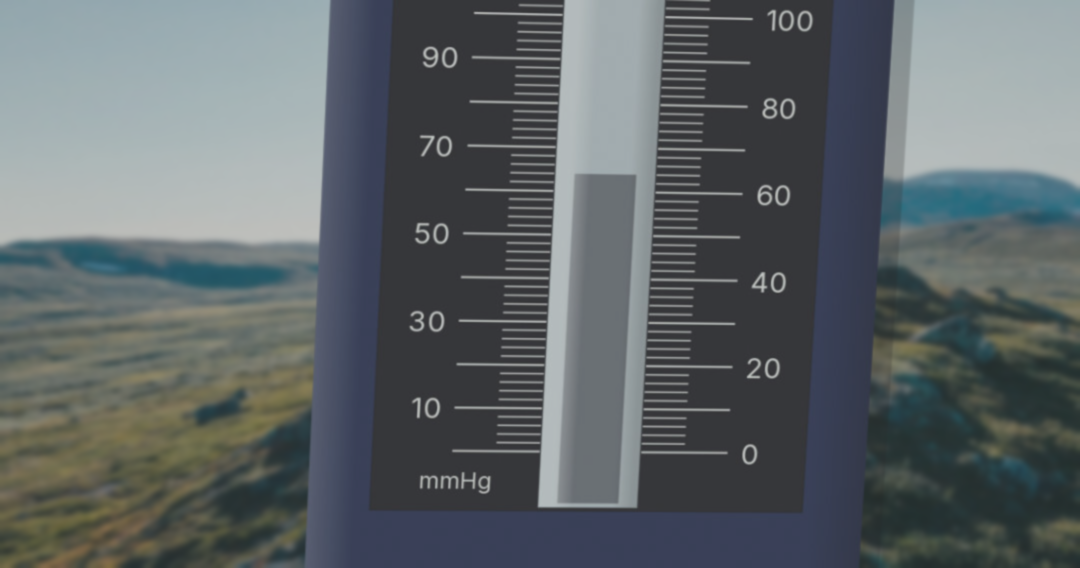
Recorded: 64 mmHg
